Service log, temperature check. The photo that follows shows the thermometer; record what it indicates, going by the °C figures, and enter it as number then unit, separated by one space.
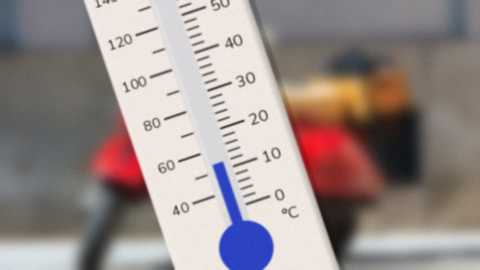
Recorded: 12 °C
